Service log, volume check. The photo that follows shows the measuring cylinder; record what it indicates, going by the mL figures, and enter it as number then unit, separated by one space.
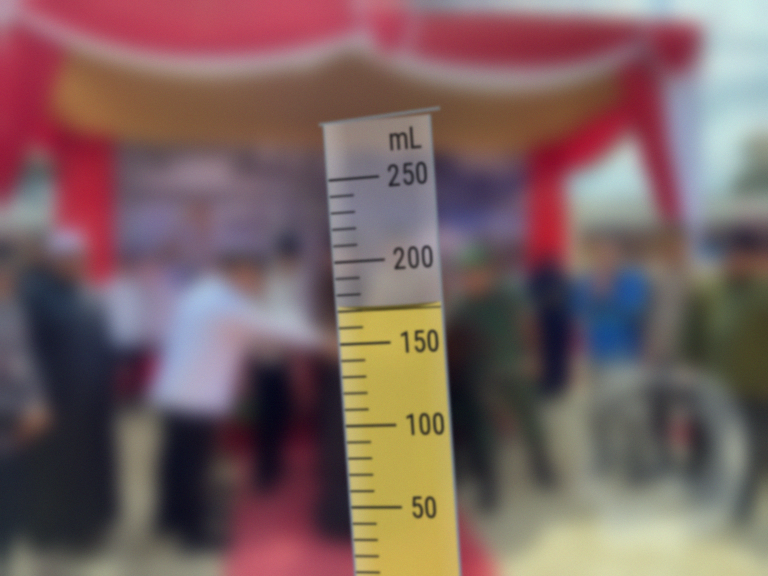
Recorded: 170 mL
